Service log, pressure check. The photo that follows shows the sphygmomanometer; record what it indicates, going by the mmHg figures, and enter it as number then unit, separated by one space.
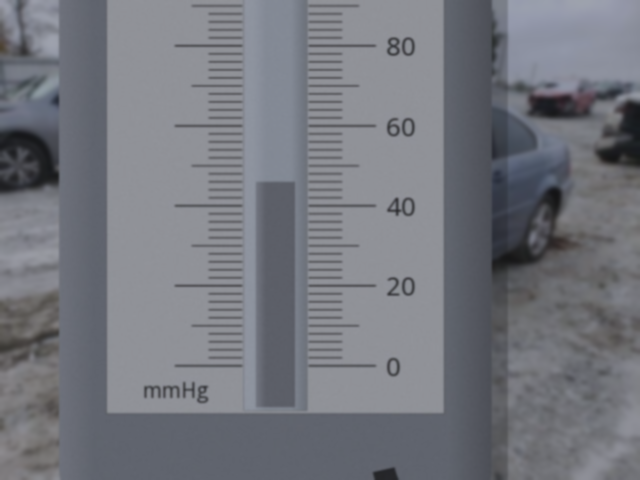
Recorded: 46 mmHg
